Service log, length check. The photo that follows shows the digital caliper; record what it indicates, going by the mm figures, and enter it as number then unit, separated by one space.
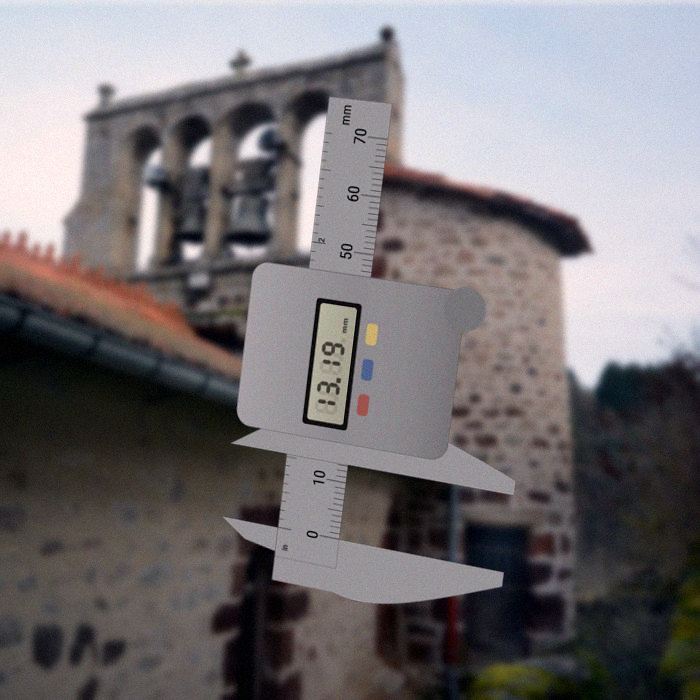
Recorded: 13.19 mm
